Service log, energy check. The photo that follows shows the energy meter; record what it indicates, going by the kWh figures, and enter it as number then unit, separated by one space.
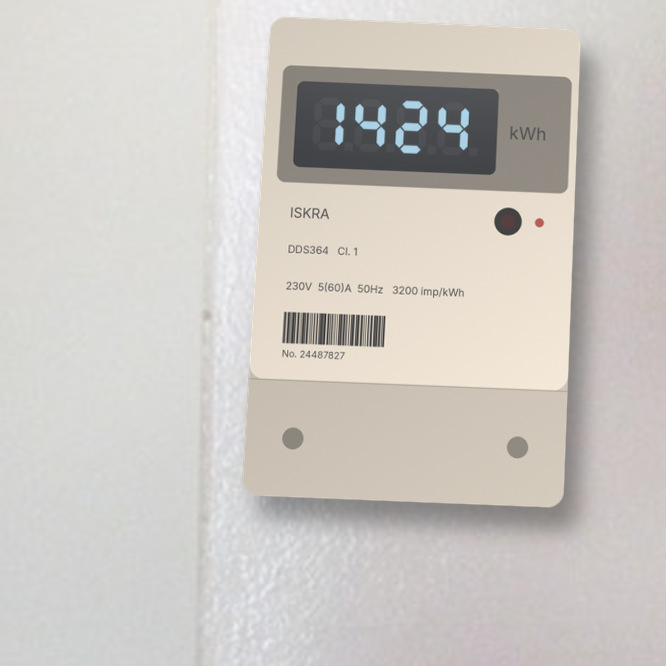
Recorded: 1424 kWh
